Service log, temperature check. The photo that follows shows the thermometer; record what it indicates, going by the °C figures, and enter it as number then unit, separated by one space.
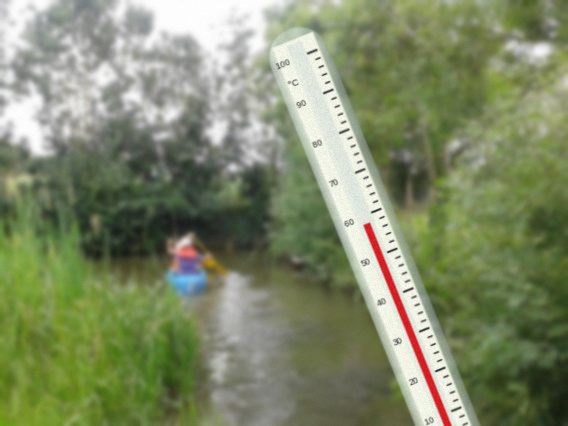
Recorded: 58 °C
